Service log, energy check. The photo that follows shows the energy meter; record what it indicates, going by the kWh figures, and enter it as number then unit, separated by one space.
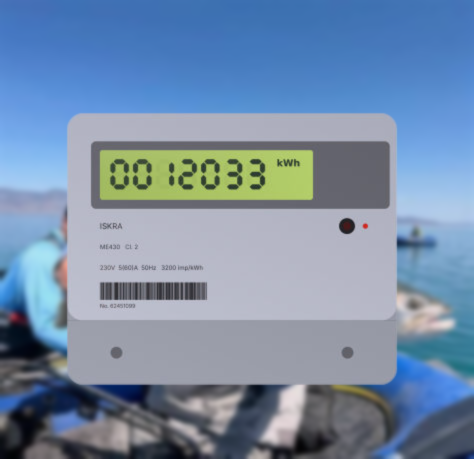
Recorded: 12033 kWh
